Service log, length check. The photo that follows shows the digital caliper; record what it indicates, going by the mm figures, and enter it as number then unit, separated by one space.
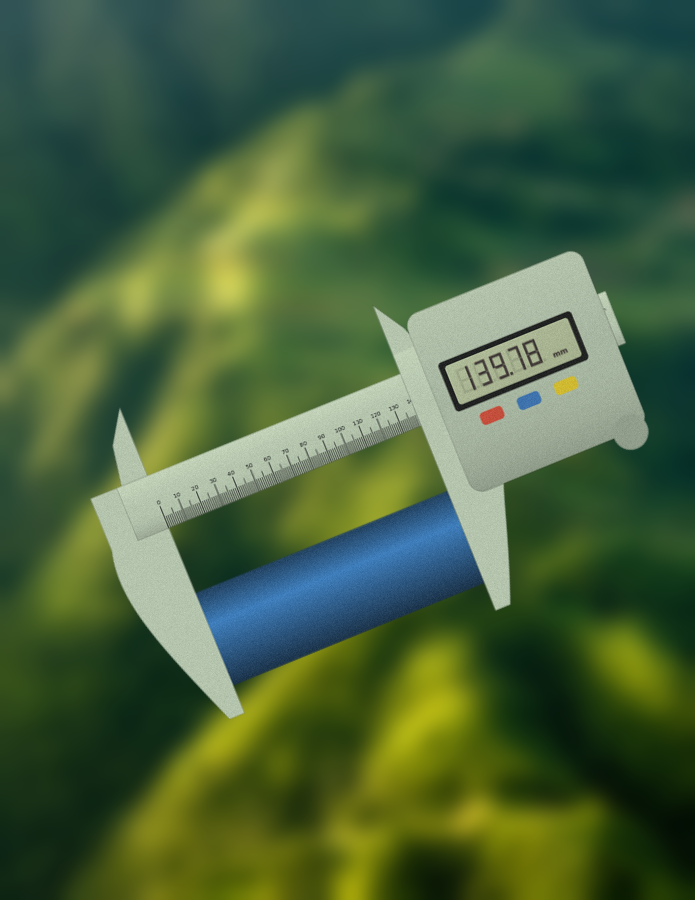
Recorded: 139.78 mm
